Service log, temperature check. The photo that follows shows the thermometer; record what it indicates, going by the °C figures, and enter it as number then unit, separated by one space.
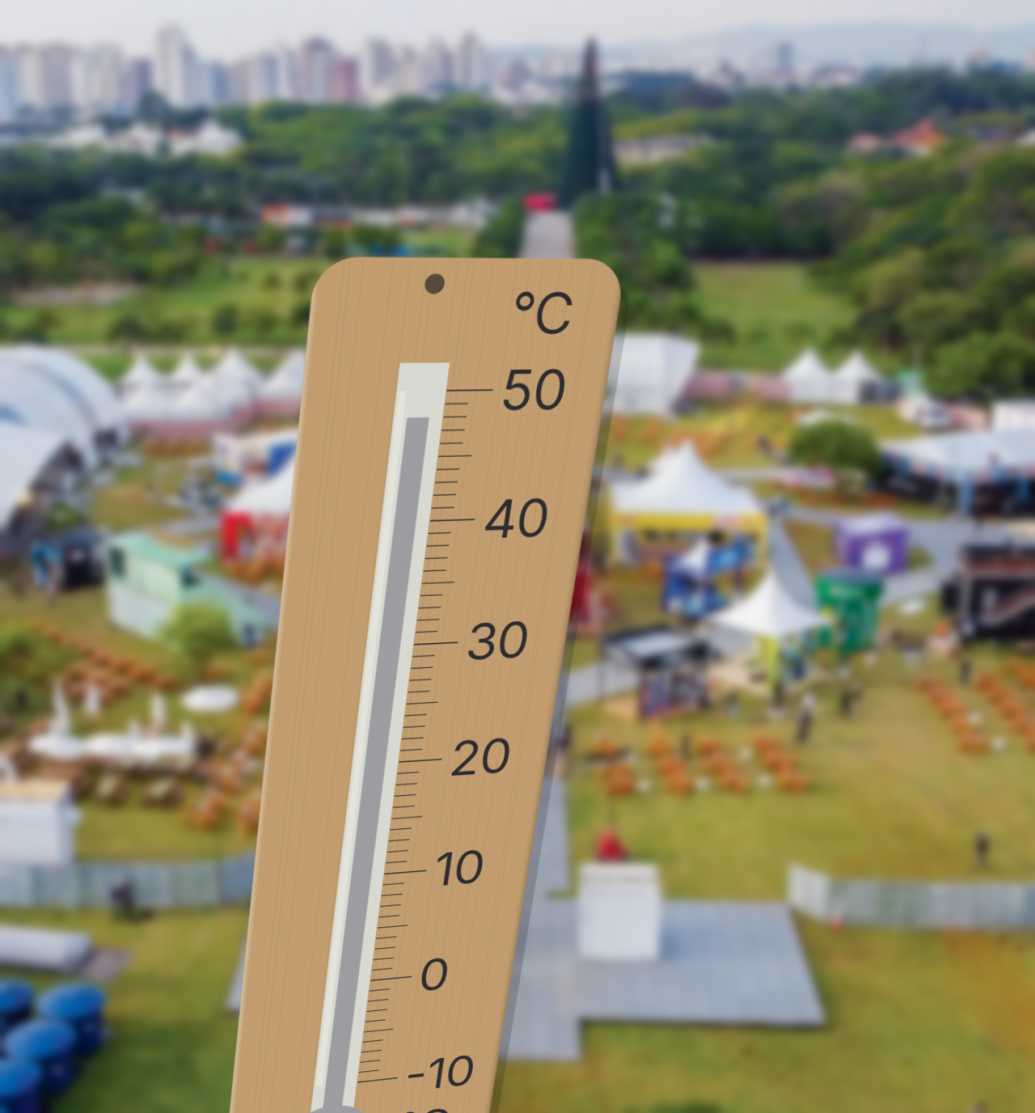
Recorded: 48 °C
